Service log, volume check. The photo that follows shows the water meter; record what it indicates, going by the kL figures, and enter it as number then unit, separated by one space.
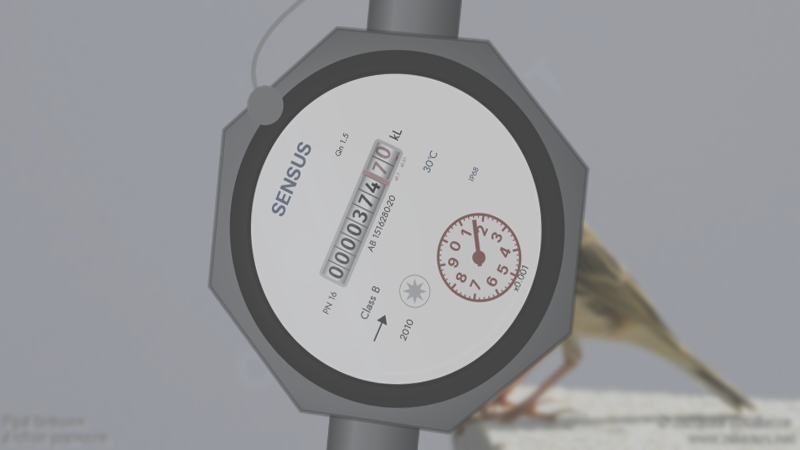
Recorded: 374.701 kL
